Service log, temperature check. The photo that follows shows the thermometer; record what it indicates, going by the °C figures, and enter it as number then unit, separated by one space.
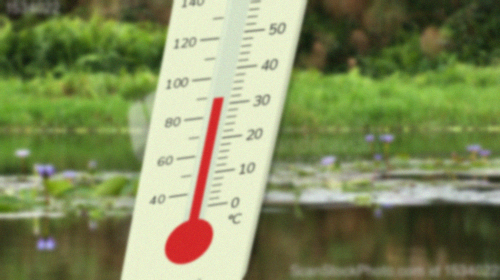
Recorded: 32 °C
